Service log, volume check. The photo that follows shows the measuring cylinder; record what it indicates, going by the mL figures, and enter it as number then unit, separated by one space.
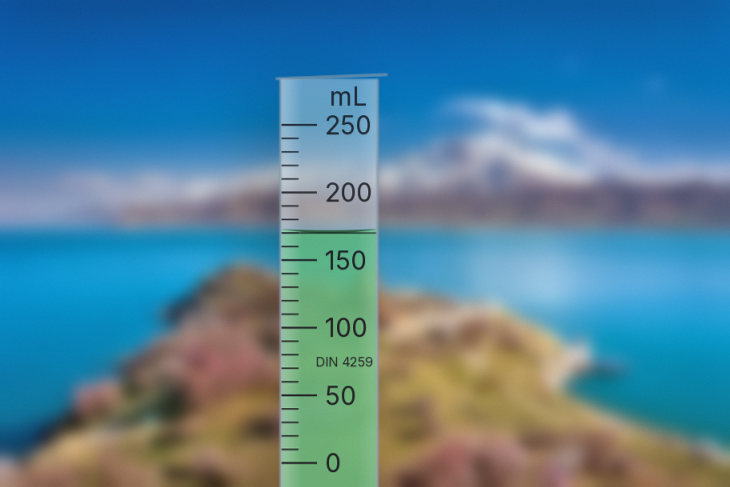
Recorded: 170 mL
